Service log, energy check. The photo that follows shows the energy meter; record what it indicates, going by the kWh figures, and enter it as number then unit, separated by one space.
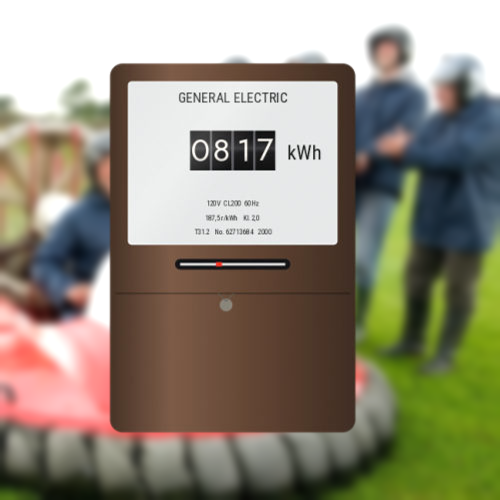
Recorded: 817 kWh
